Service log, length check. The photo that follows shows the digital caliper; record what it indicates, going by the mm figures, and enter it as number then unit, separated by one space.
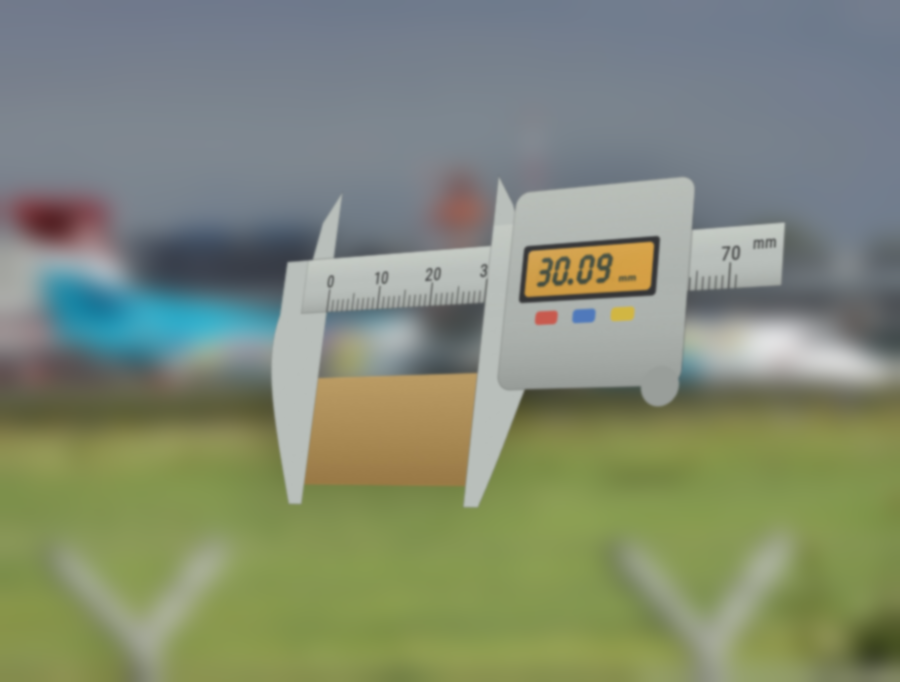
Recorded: 30.09 mm
